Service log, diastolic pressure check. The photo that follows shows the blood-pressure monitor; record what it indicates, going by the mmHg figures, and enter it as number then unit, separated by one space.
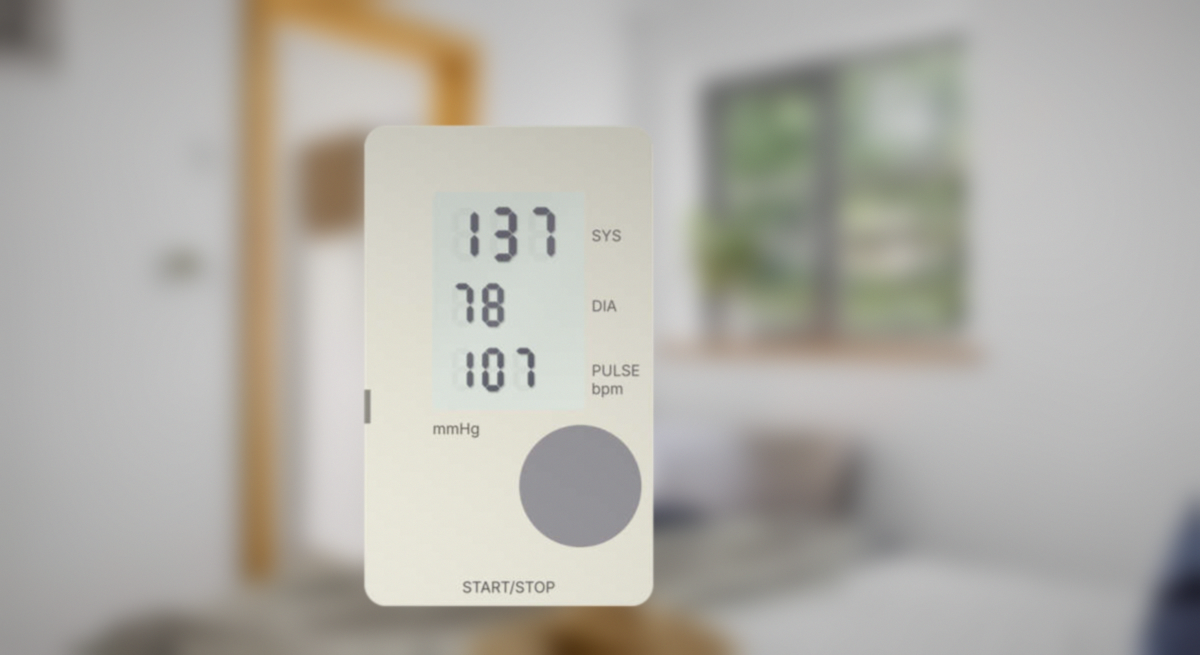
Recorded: 78 mmHg
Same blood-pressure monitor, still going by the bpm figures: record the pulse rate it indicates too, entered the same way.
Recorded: 107 bpm
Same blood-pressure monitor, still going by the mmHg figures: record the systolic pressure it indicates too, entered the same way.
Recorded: 137 mmHg
